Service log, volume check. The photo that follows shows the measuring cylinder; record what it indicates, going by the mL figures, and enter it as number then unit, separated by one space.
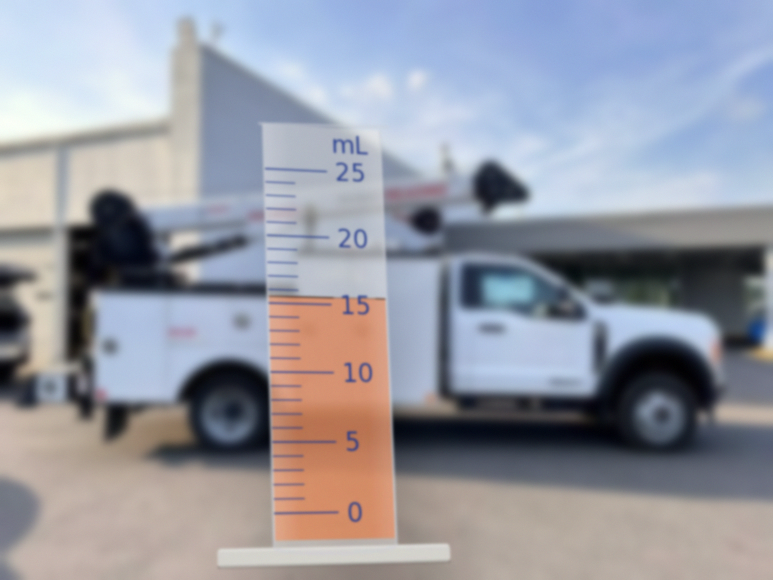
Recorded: 15.5 mL
